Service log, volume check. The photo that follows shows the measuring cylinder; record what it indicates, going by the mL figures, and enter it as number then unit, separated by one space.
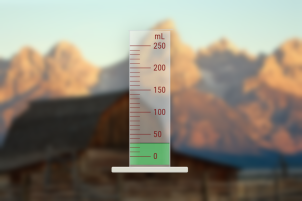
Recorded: 30 mL
